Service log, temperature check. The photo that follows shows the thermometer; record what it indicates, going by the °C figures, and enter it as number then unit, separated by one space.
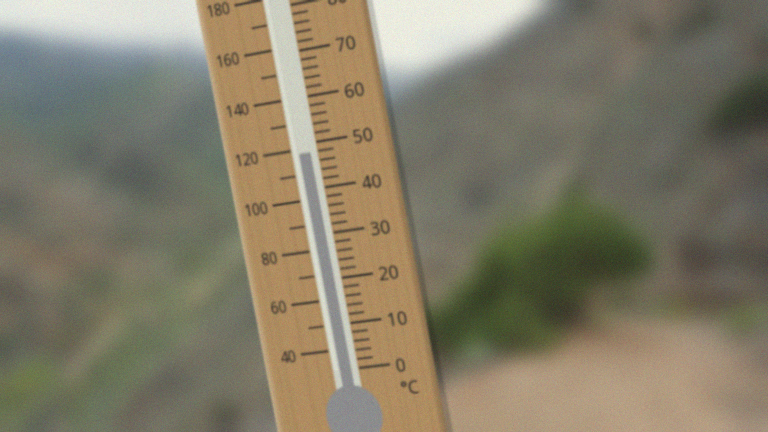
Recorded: 48 °C
